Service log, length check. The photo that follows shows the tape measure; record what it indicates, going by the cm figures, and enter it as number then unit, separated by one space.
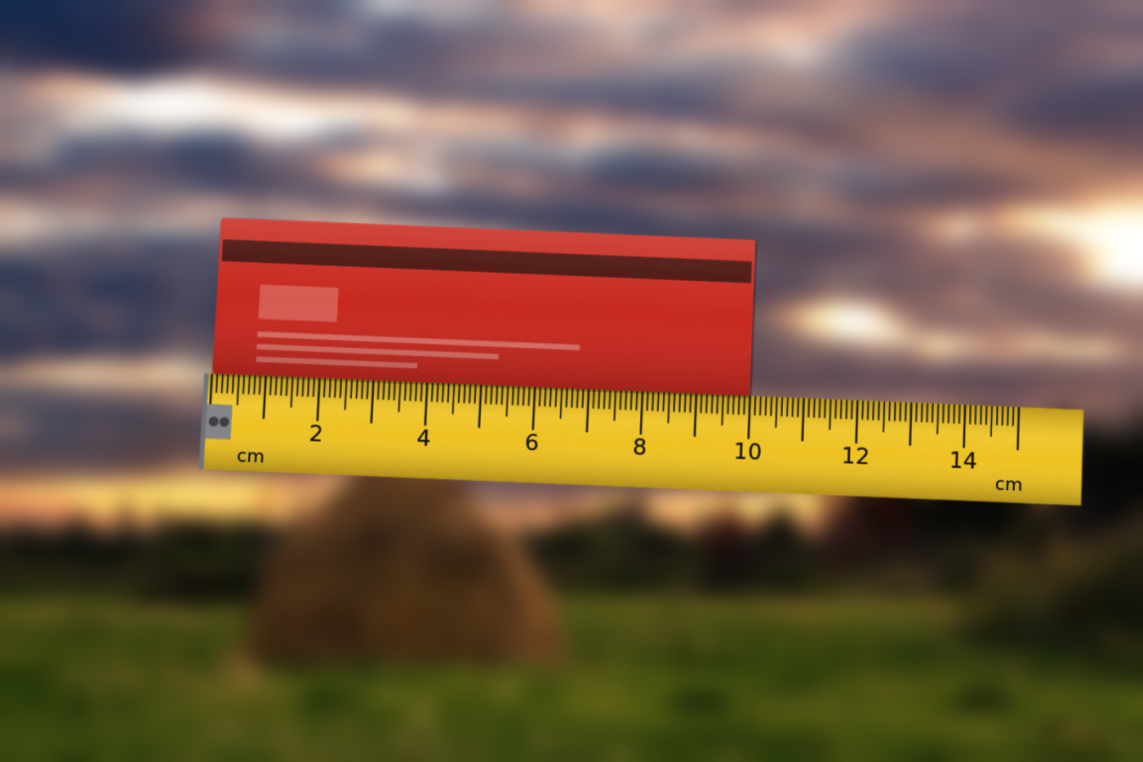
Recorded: 10 cm
